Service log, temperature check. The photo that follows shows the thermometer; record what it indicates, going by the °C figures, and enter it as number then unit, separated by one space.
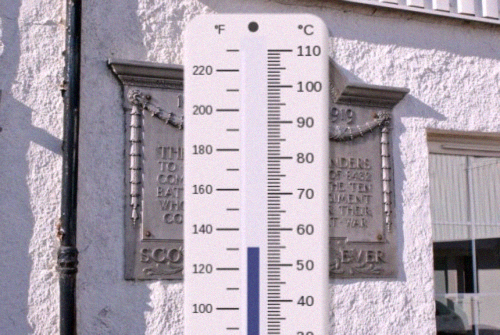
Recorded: 55 °C
